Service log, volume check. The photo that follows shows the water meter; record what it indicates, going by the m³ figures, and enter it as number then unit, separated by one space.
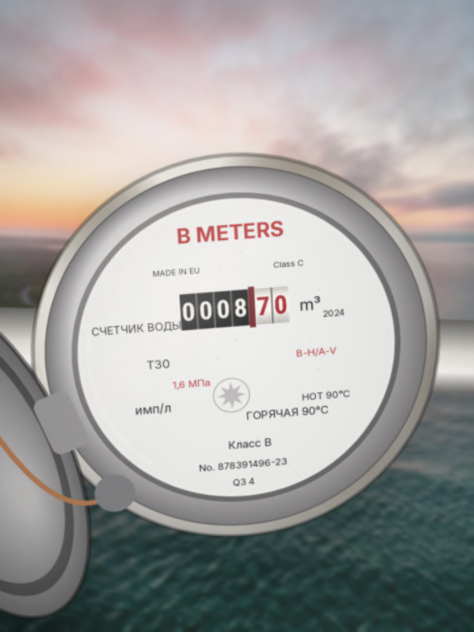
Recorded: 8.70 m³
